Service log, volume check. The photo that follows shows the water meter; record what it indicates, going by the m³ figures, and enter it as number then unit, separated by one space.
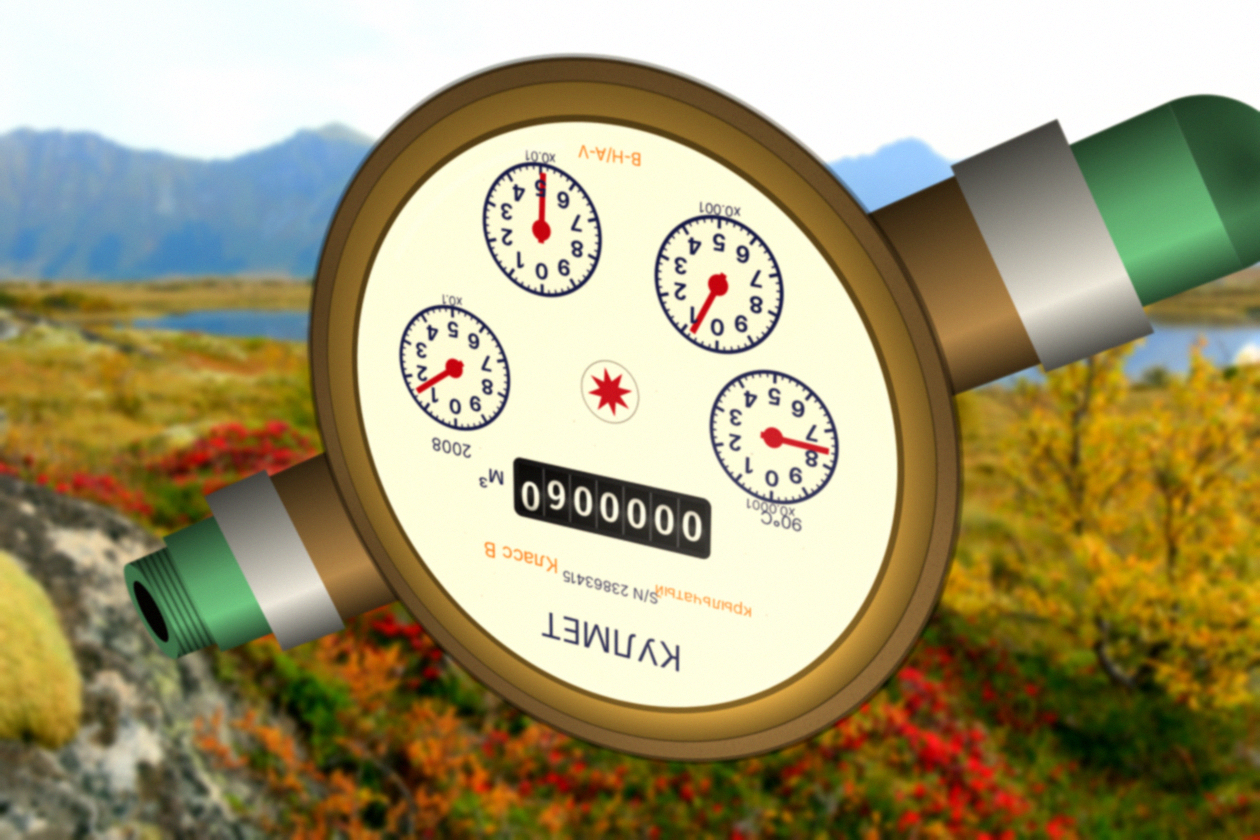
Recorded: 60.1507 m³
